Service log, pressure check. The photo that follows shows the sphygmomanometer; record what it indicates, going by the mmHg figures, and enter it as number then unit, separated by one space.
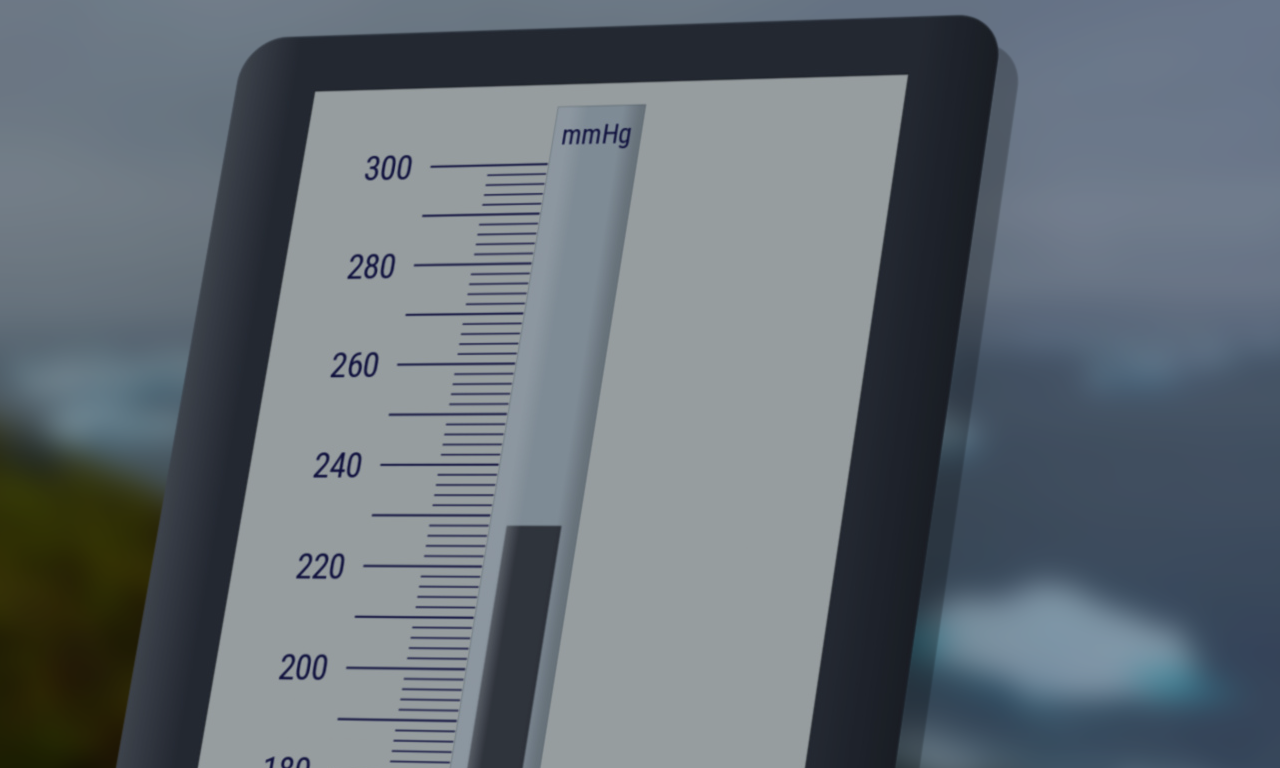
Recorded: 228 mmHg
